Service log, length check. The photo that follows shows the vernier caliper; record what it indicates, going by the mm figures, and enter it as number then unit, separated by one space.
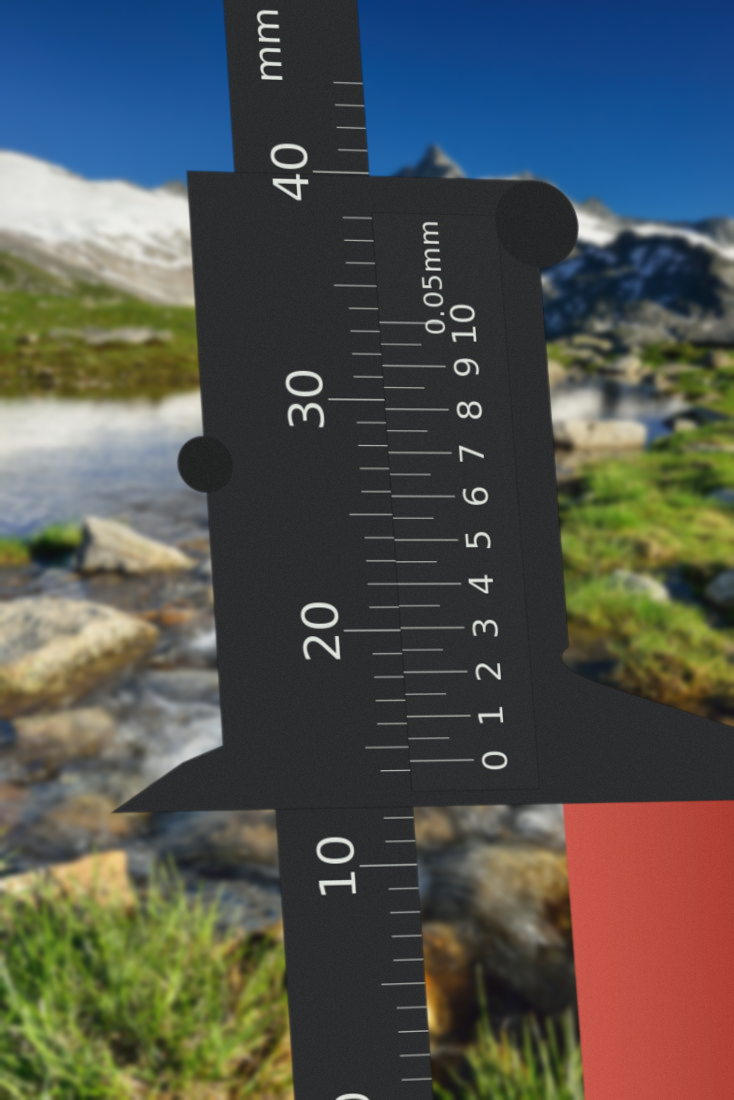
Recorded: 14.4 mm
